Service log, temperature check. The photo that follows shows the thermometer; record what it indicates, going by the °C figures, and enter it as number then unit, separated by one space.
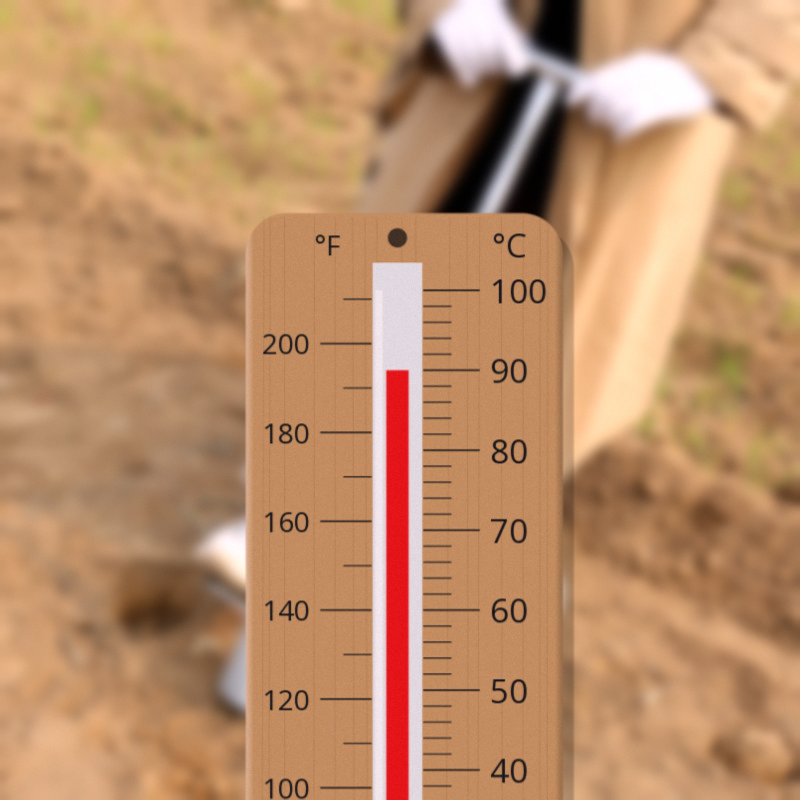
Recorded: 90 °C
